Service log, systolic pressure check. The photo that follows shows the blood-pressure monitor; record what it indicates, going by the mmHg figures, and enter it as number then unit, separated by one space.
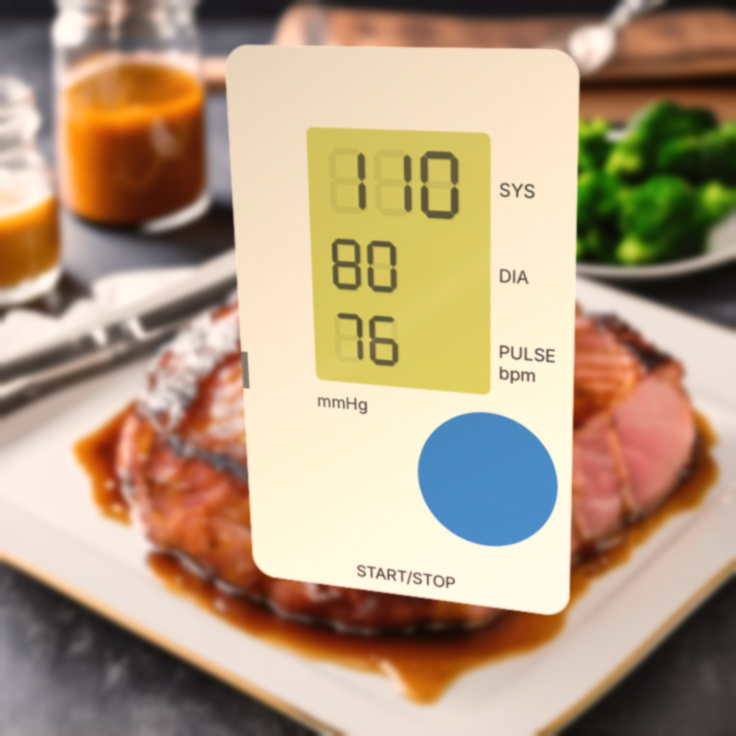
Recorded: 110 mmHg
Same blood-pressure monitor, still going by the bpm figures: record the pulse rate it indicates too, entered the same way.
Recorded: 76 bpm
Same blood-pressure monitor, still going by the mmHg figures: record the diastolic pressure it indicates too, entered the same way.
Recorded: 80 mmHg
